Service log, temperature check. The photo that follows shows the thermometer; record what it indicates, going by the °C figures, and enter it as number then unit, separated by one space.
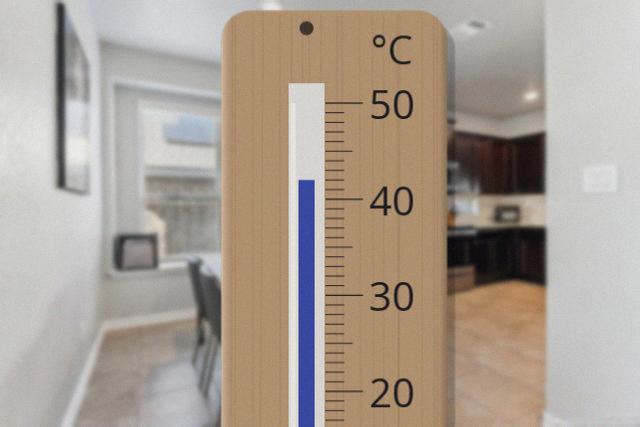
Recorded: 42 °C
